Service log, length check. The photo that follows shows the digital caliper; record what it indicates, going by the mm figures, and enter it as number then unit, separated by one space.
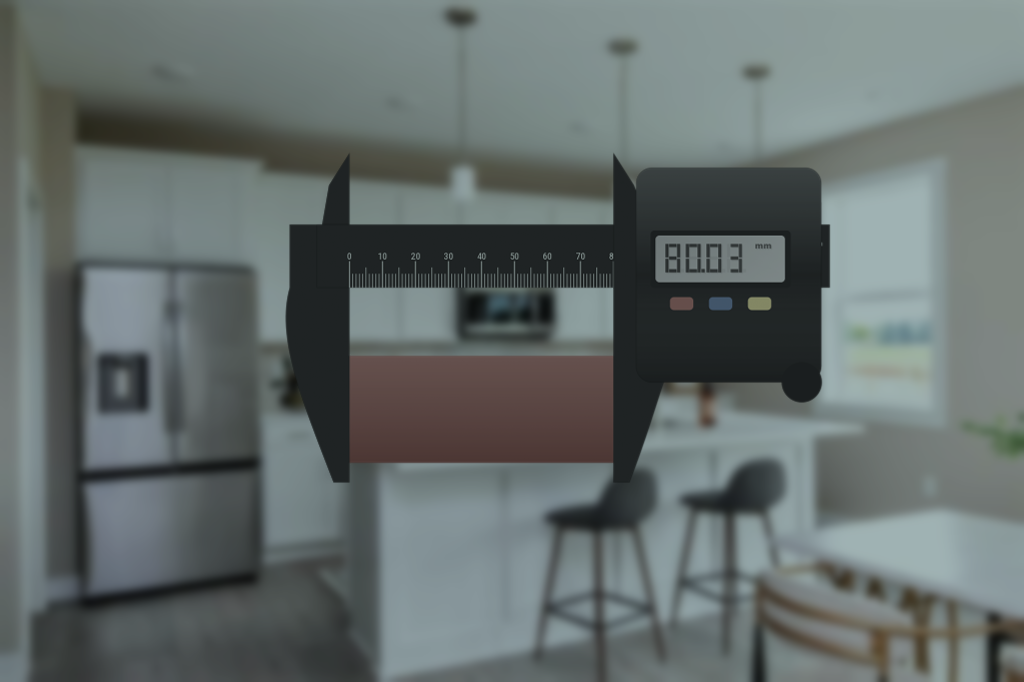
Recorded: 80.03 mm
